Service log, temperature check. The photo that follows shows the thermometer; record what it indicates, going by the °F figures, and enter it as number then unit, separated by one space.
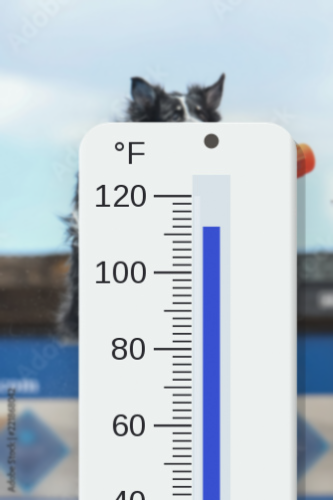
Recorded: 112 °F
